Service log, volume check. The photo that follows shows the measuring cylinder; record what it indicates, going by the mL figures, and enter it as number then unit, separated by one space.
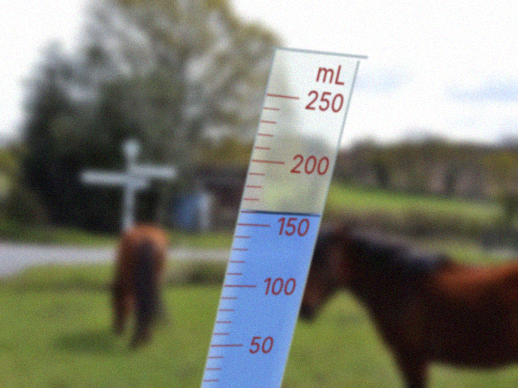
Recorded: 160 mL
